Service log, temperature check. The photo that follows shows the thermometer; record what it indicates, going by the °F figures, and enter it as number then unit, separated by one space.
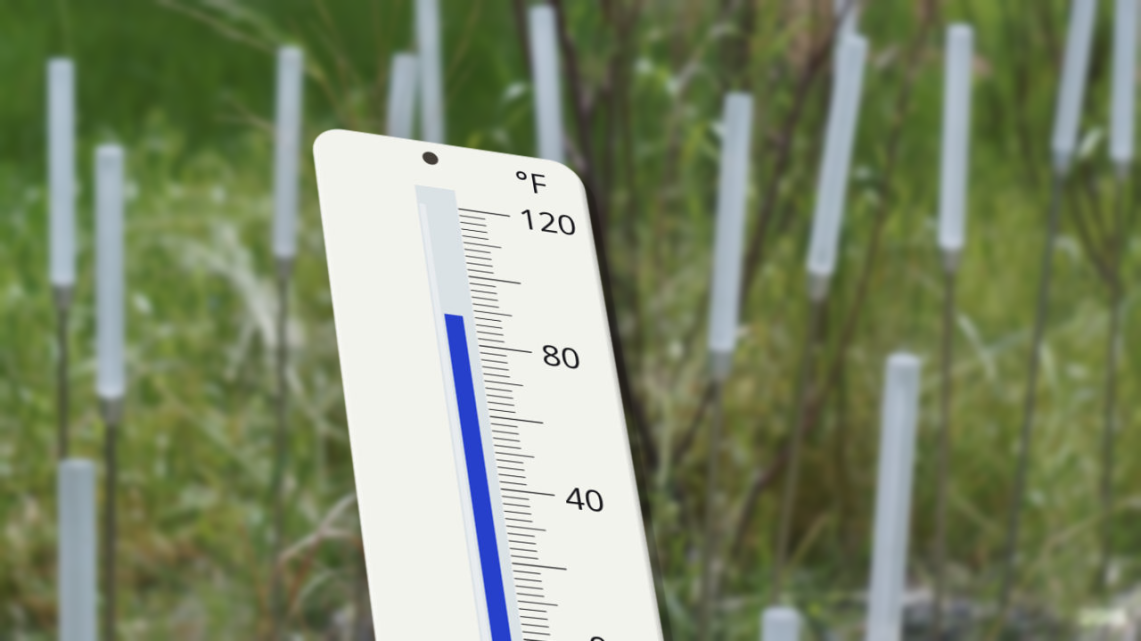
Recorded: 88 °F
